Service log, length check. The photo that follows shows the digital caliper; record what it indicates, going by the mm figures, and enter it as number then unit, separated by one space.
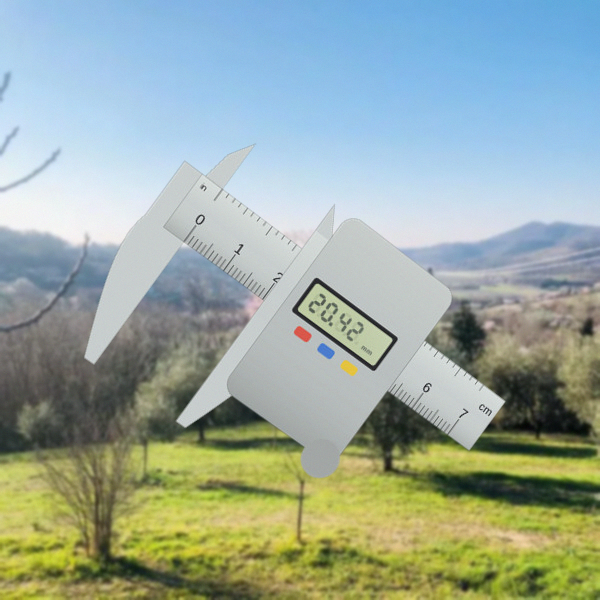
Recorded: 20.42 mm
